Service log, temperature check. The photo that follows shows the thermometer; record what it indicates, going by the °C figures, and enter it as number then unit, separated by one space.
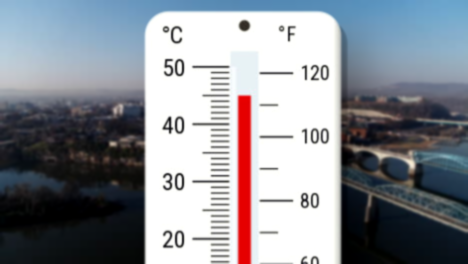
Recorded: 45 °C
